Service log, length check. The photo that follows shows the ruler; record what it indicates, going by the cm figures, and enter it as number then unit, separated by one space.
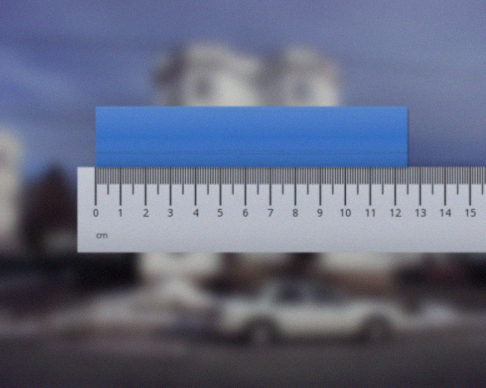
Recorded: 12.5 cm
